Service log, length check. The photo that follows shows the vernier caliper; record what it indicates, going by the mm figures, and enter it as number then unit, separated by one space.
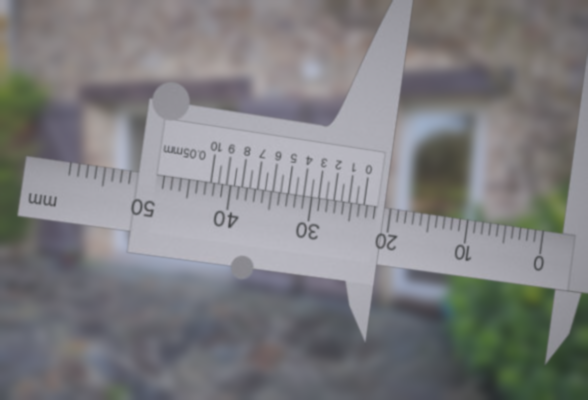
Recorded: 23.4 mm
